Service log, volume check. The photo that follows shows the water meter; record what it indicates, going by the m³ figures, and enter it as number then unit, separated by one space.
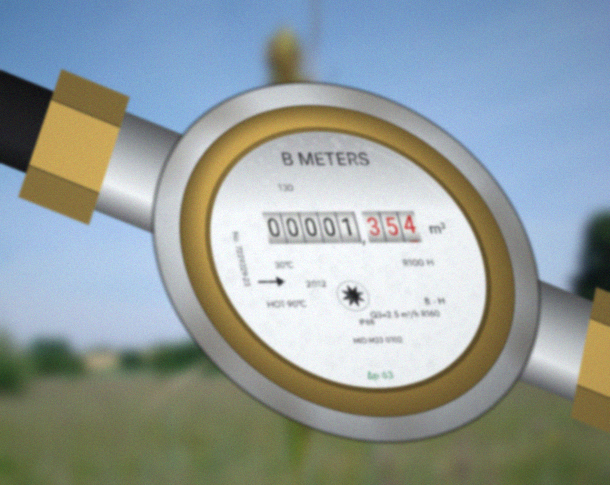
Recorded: 1.354 m³
